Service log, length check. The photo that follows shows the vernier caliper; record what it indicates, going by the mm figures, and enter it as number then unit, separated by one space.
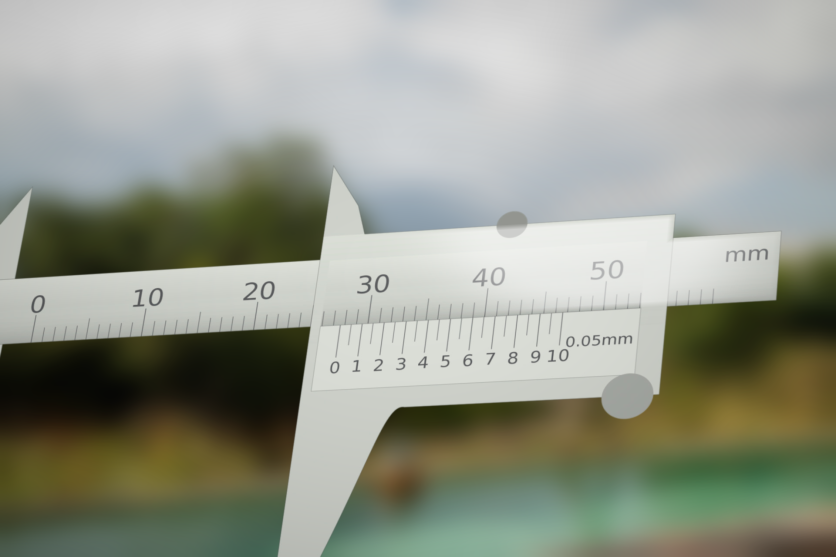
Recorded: 27.6 mm
